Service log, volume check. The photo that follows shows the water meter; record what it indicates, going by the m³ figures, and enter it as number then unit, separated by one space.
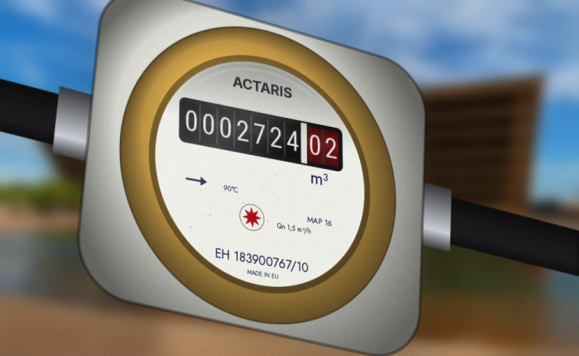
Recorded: 2724.02 m³
